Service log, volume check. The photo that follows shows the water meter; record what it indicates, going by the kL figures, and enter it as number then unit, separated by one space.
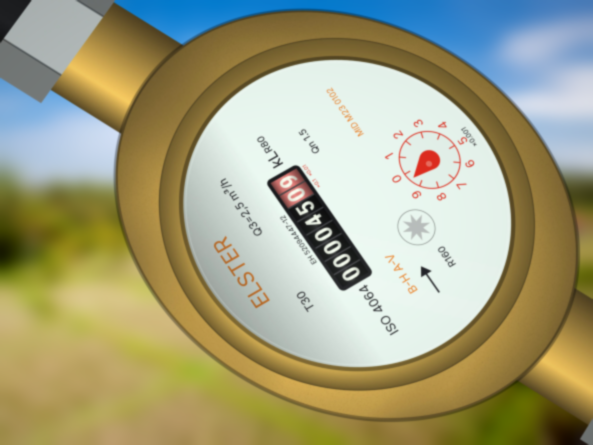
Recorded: 45.089 kL
